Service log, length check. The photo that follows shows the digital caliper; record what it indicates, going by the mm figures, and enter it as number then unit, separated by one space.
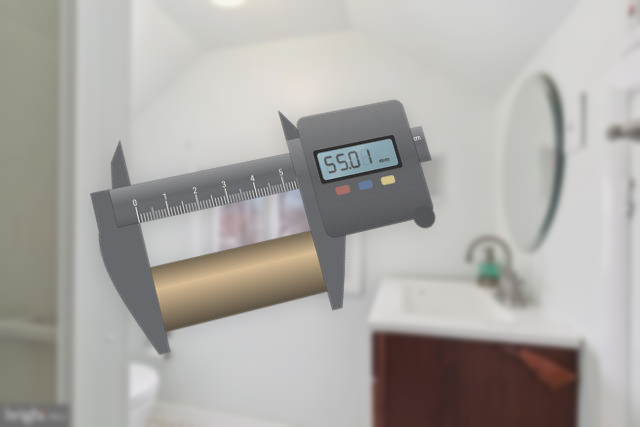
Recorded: 55.01 mm
